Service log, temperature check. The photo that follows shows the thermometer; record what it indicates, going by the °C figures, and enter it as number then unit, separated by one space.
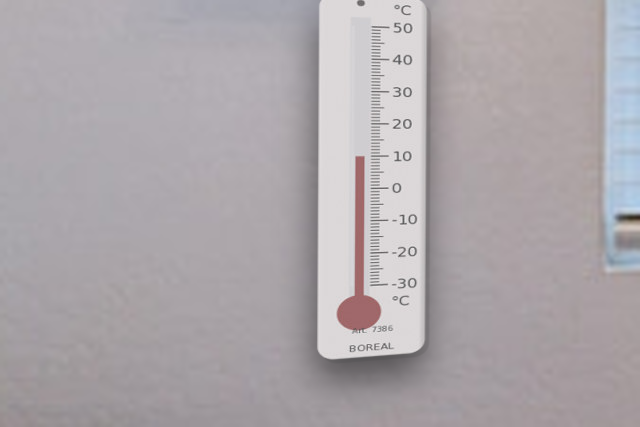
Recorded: 10 °C
